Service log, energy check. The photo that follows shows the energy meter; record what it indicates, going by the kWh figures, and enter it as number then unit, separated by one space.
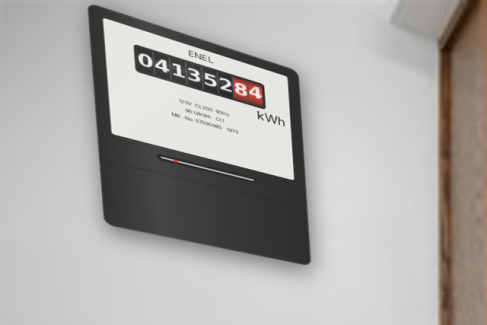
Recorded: 41352.84 kWh
